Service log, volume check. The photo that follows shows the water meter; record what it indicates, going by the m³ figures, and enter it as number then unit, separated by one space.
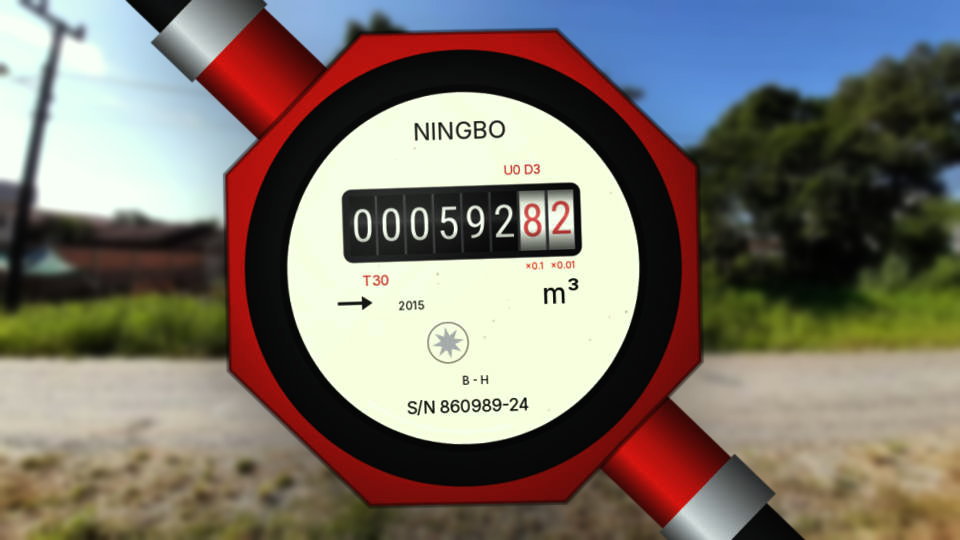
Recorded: 592.82 m³
